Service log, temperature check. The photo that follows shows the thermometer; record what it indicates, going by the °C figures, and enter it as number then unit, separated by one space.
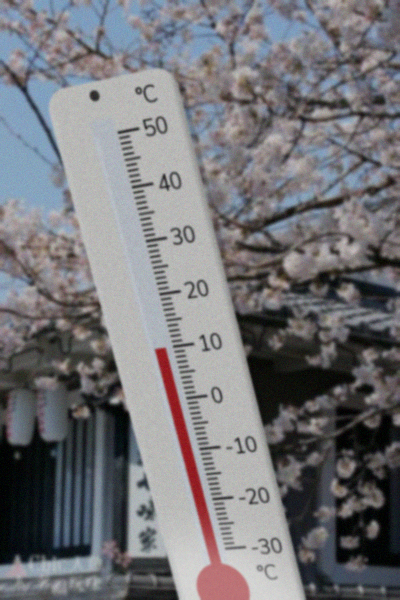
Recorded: 10 °C
